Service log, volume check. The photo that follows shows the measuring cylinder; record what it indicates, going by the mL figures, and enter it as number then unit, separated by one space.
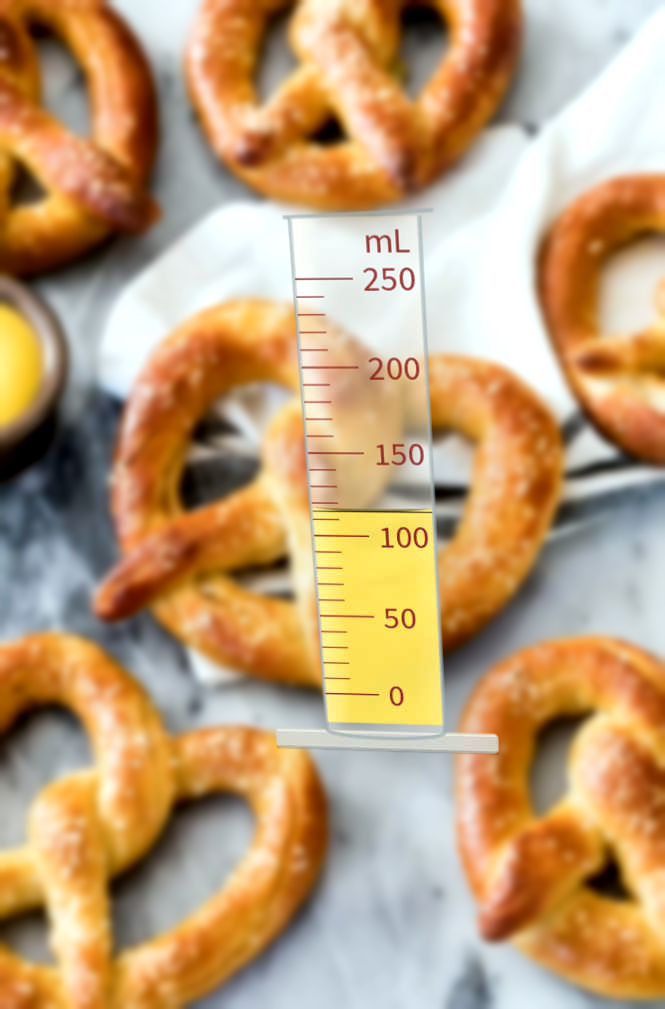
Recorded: 115 mL
